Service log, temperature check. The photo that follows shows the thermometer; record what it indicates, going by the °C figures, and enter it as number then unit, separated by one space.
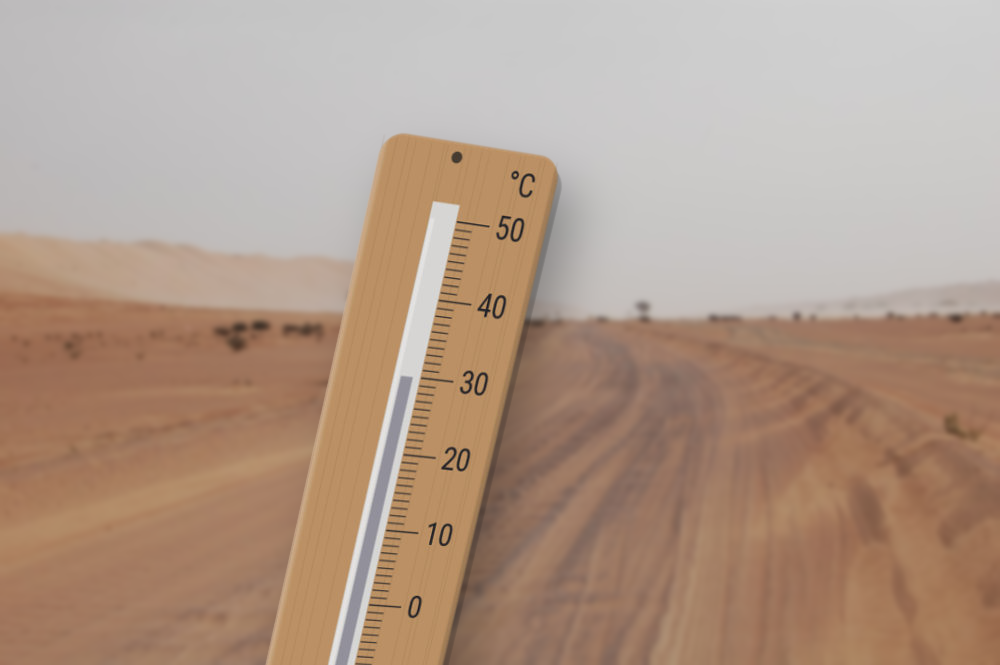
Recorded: 30 °C
